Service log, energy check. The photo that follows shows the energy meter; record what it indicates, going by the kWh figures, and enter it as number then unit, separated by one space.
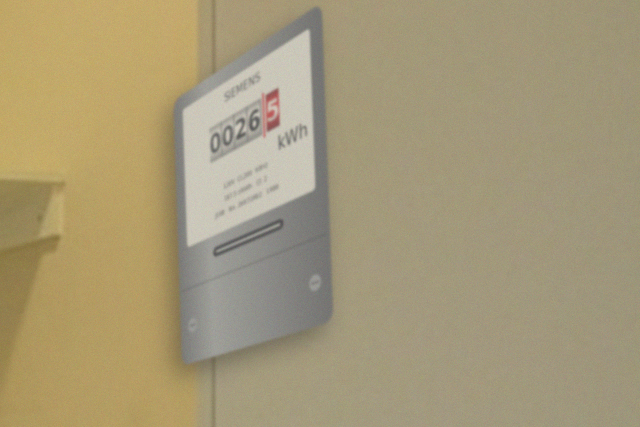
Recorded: 26.5 kWh
